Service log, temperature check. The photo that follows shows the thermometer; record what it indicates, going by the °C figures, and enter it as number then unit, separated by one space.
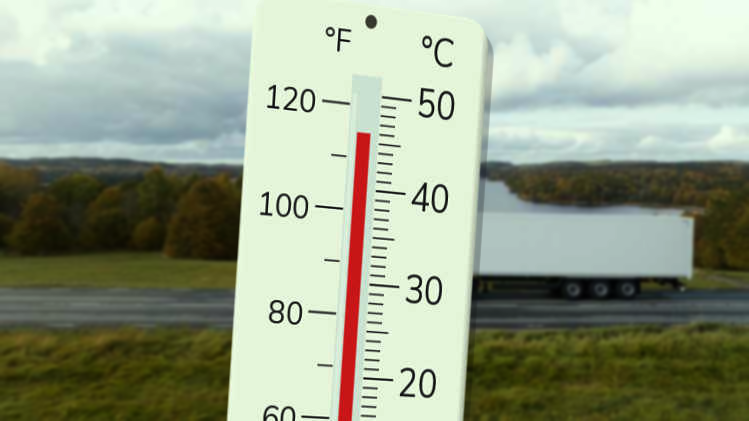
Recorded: 46 °C
